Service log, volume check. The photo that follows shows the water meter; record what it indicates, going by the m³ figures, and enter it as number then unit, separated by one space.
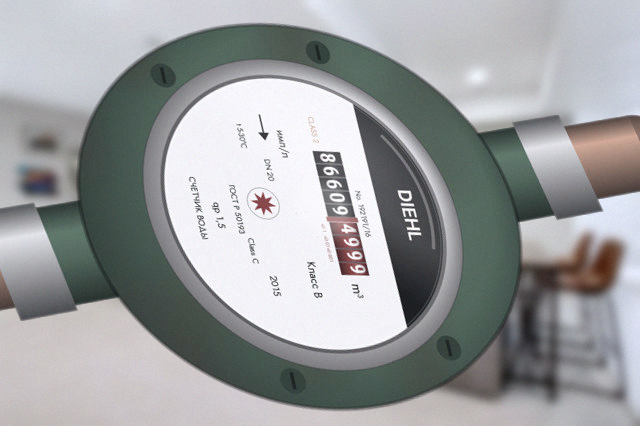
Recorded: 86609.4999 m³
